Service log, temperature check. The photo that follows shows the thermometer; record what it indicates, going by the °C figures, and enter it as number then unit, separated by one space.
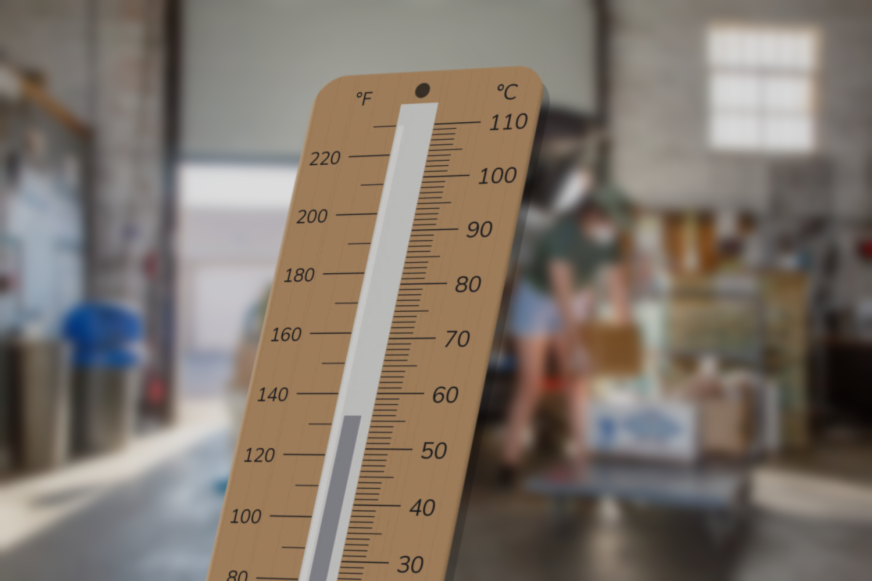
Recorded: 56 °C
